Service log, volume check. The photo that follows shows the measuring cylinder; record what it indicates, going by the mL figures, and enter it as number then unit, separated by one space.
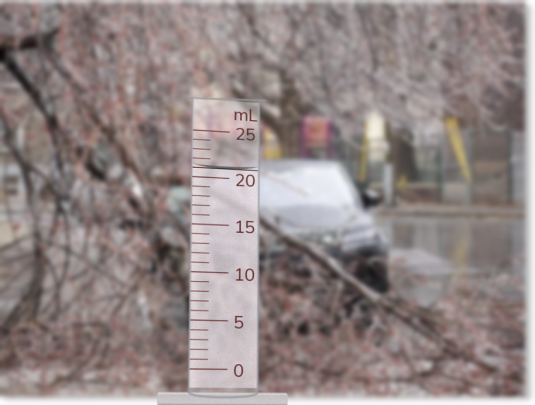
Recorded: 21 mL
